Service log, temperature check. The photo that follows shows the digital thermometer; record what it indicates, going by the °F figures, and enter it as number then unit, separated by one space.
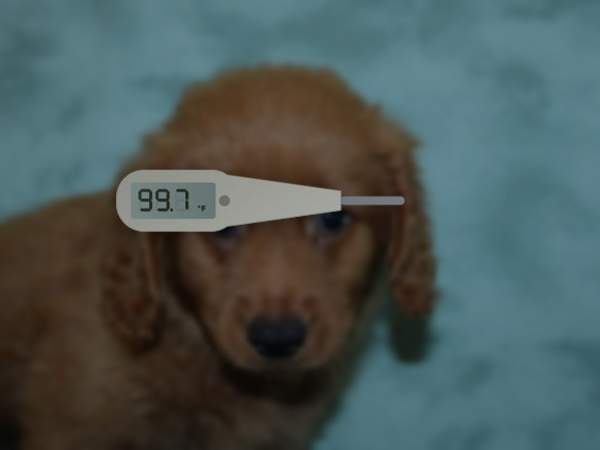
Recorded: 99.7 °F
